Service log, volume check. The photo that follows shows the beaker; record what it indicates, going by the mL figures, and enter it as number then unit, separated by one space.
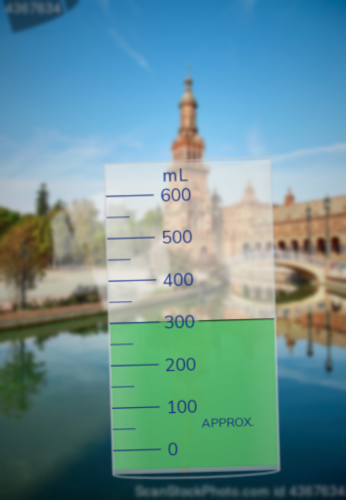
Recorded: 300 mL
